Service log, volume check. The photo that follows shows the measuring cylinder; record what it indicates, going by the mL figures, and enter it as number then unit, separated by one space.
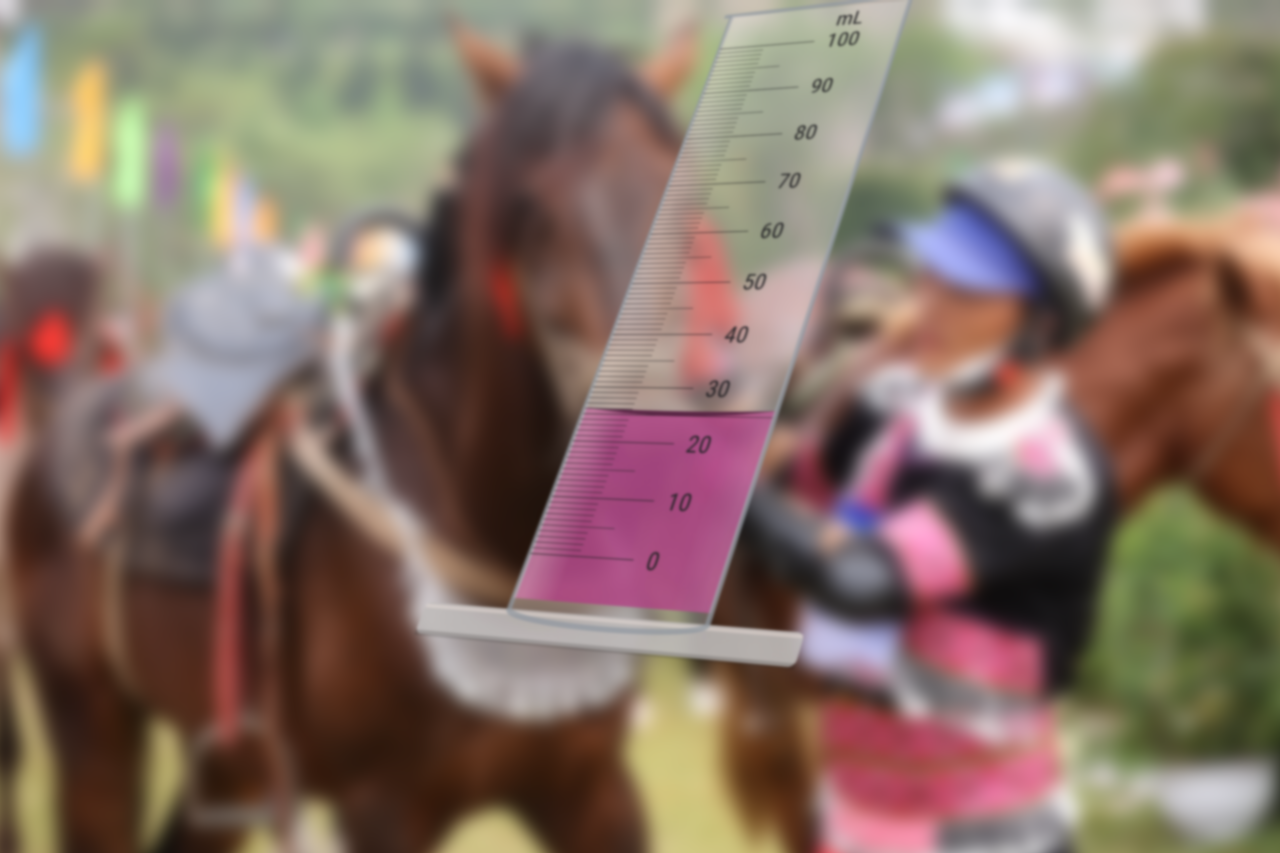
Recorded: 25 mL
